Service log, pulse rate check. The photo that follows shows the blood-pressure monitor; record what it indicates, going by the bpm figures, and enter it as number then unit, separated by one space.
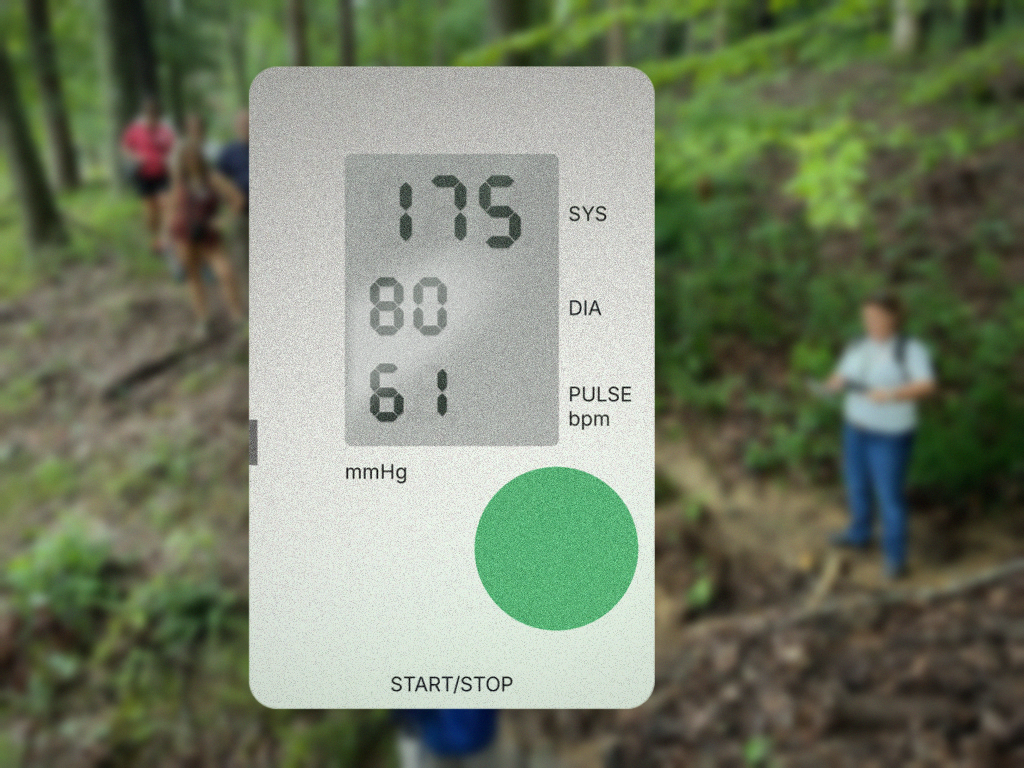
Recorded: 61 bpm
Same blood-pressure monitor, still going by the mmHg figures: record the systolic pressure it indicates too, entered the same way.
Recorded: 175 mmHg
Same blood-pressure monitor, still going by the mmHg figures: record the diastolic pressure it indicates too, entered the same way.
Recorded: 80 mmHg
